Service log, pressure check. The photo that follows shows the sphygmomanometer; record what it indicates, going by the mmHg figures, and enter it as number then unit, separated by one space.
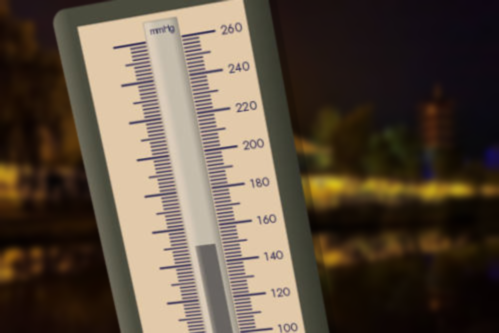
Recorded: 150 mmHg
